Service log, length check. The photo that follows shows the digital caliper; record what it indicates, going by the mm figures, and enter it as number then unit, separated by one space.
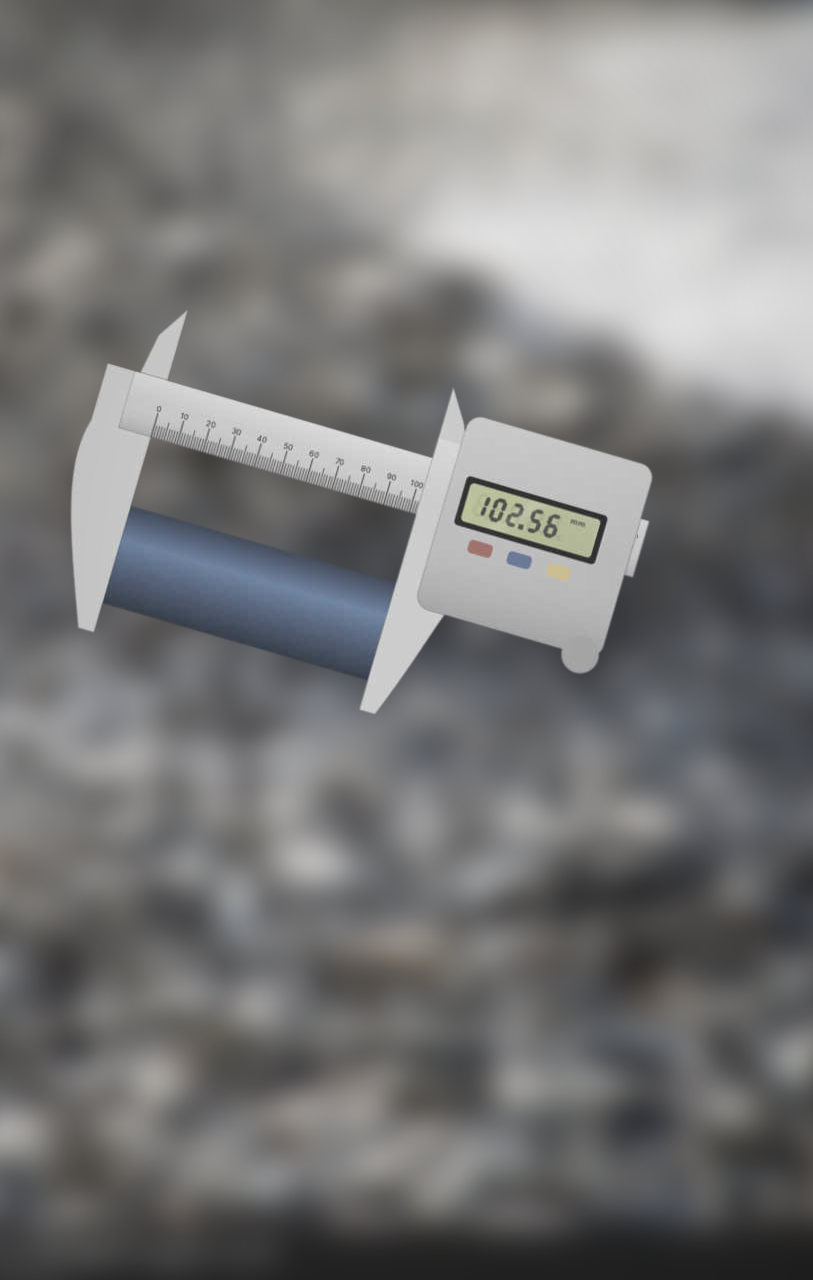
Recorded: 102.56 mm
